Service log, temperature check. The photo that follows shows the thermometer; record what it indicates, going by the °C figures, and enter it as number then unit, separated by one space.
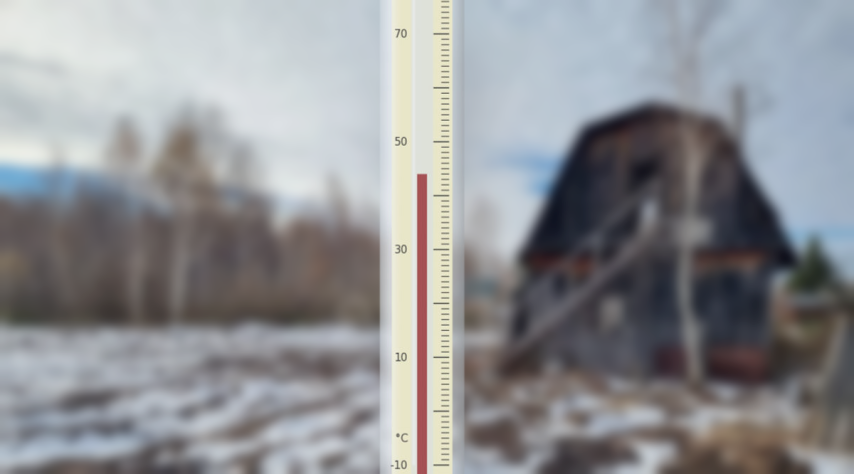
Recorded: 44 °C
